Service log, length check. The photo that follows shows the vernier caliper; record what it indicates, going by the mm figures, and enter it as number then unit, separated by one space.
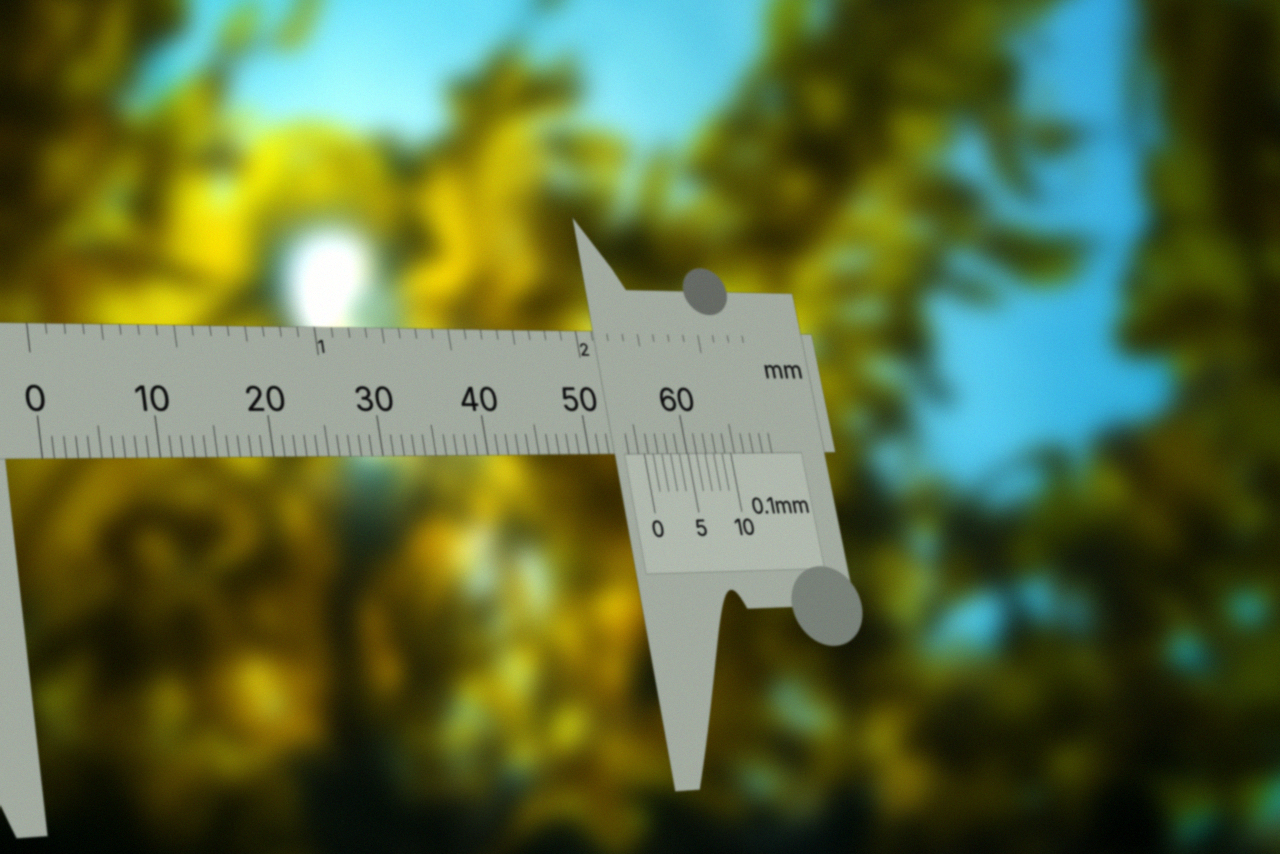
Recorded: 55.6 mm
